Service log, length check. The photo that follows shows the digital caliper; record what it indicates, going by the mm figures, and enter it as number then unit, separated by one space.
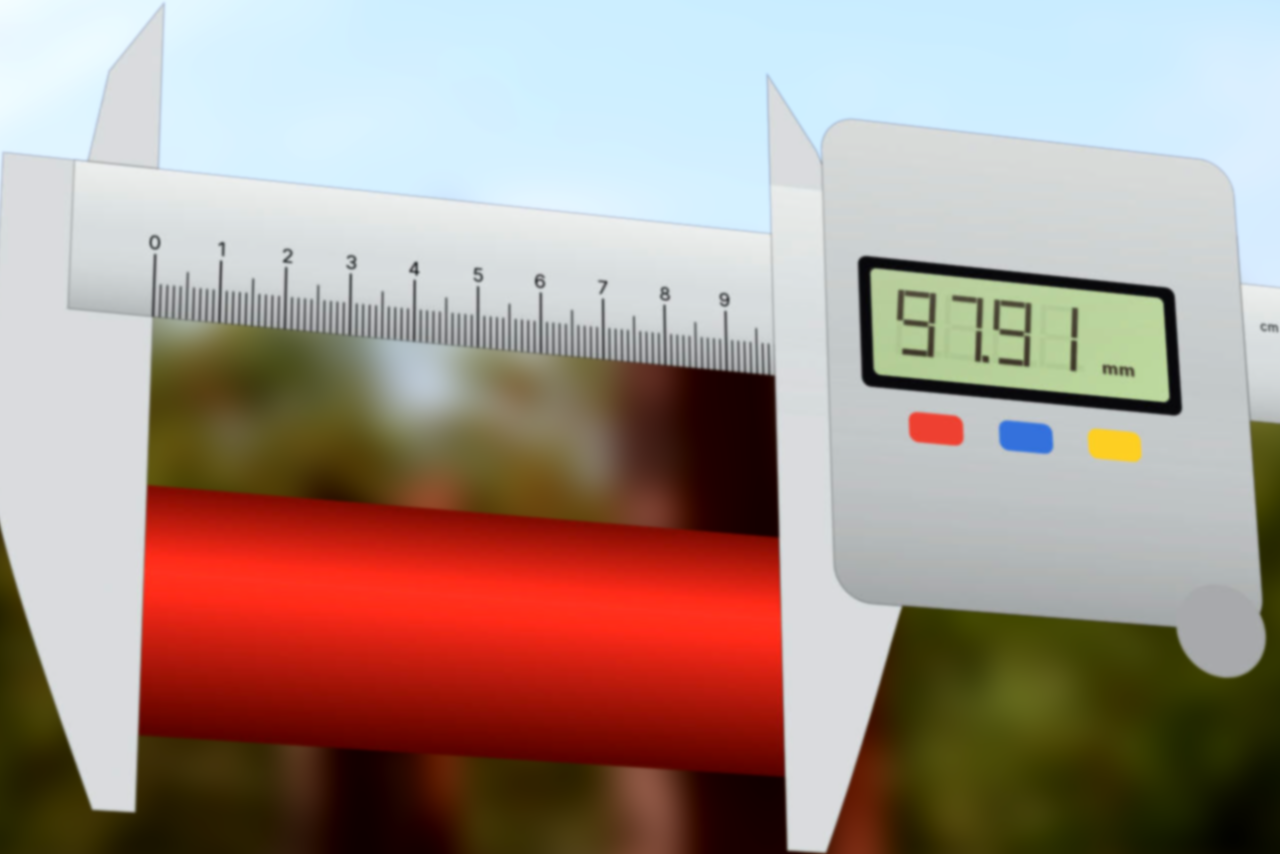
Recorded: 97.91 mm
